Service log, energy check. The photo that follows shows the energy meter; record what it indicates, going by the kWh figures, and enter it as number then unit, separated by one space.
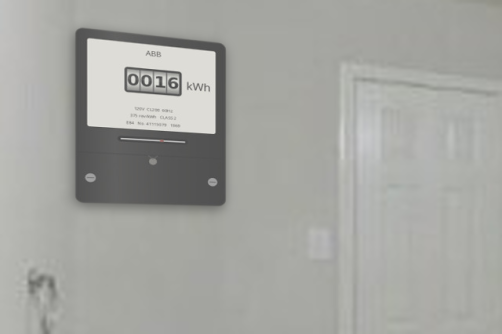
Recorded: 16 kWh
